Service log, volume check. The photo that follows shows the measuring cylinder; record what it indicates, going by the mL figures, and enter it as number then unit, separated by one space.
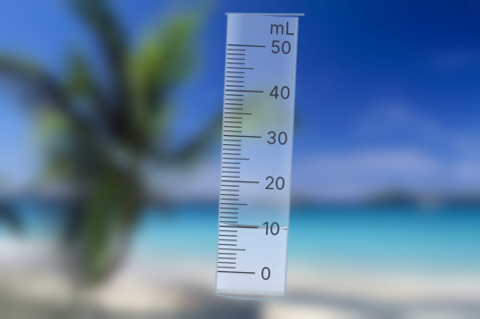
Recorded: 10 mL
